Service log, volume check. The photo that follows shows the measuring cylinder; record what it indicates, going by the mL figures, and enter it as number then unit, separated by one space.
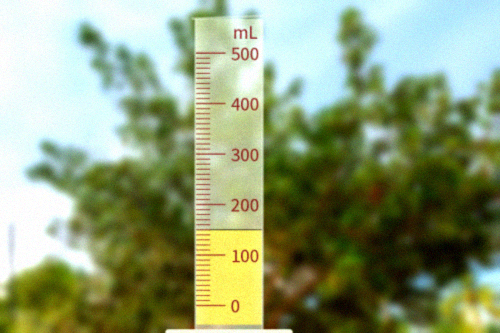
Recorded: 150 mL
